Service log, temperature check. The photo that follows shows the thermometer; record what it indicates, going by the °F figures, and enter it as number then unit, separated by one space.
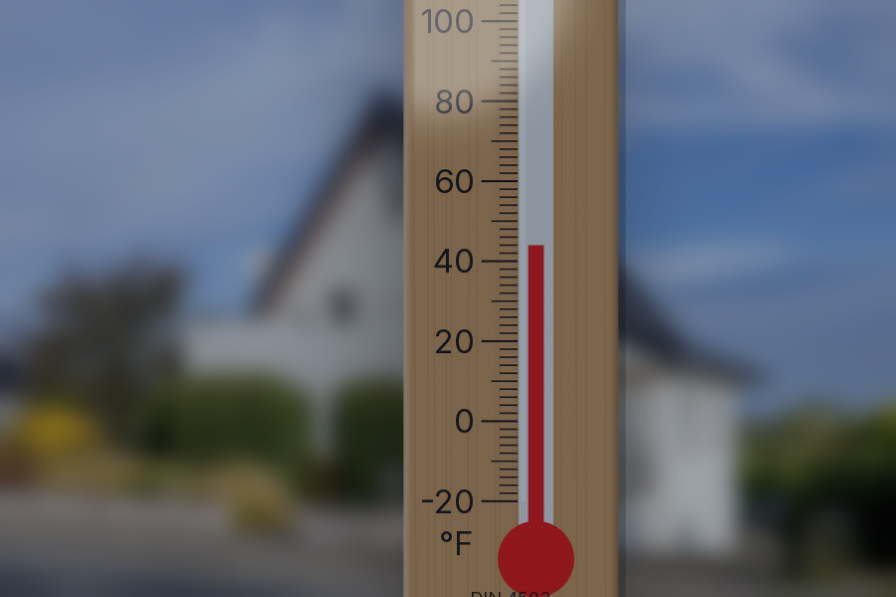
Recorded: 44 °F
